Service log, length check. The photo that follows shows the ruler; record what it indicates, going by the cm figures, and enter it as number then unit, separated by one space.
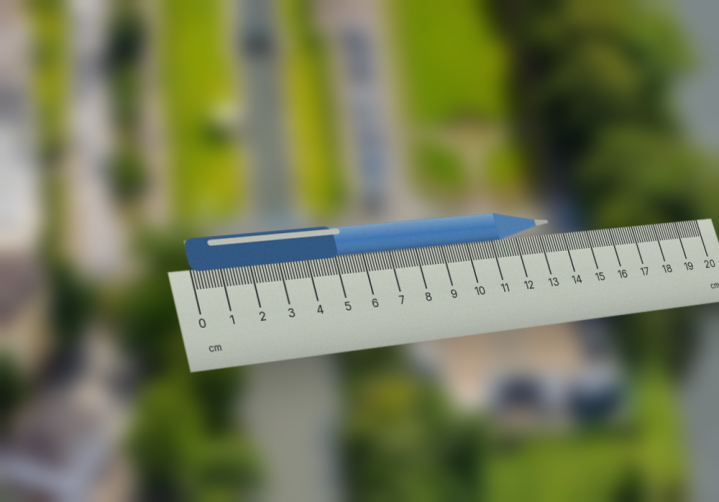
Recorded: 13.5 cm
